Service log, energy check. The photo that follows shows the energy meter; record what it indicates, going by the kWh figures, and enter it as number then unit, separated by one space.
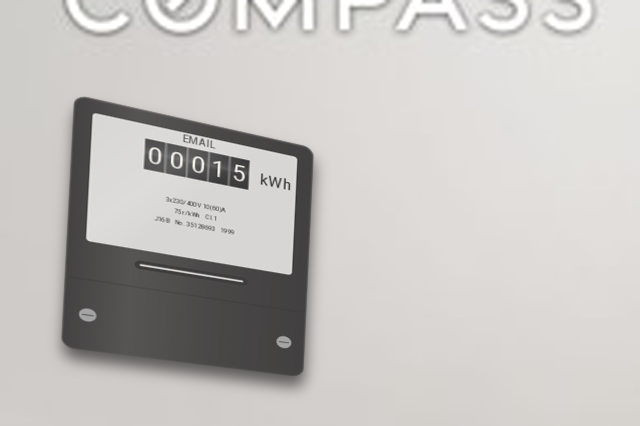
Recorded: 15 kWh
